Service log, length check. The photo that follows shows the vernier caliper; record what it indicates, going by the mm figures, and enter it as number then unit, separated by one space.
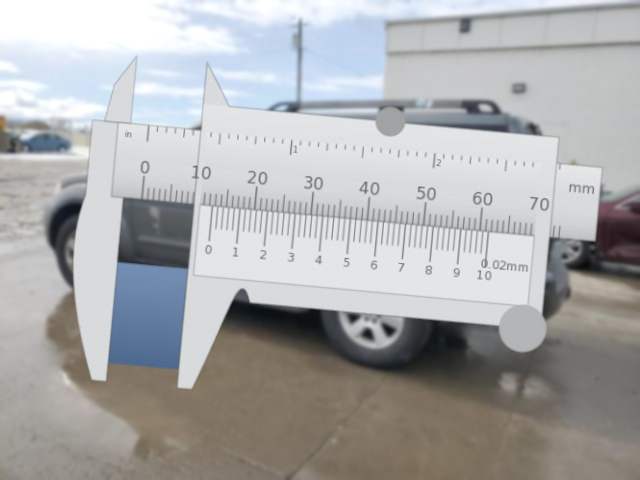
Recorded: 12.5 mm
